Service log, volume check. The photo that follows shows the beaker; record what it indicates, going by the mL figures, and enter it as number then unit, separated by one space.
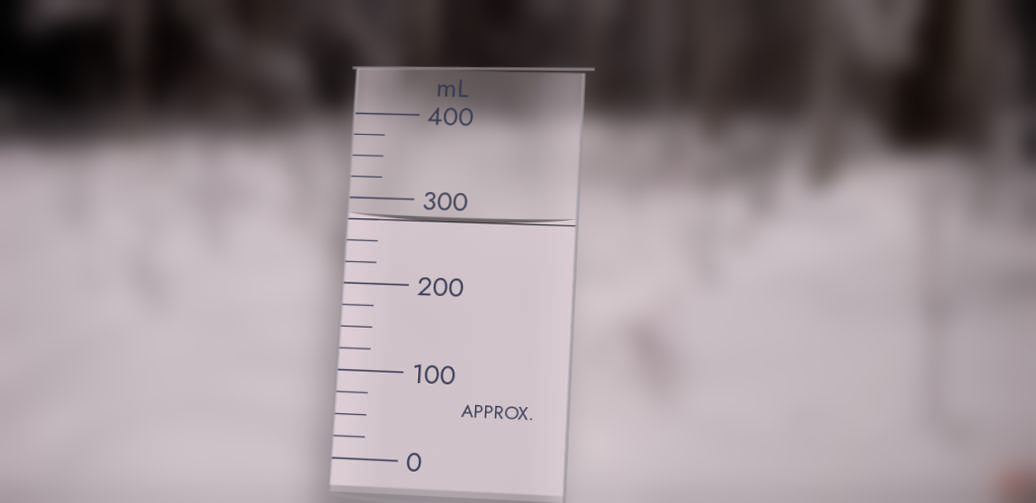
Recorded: 275 mL
